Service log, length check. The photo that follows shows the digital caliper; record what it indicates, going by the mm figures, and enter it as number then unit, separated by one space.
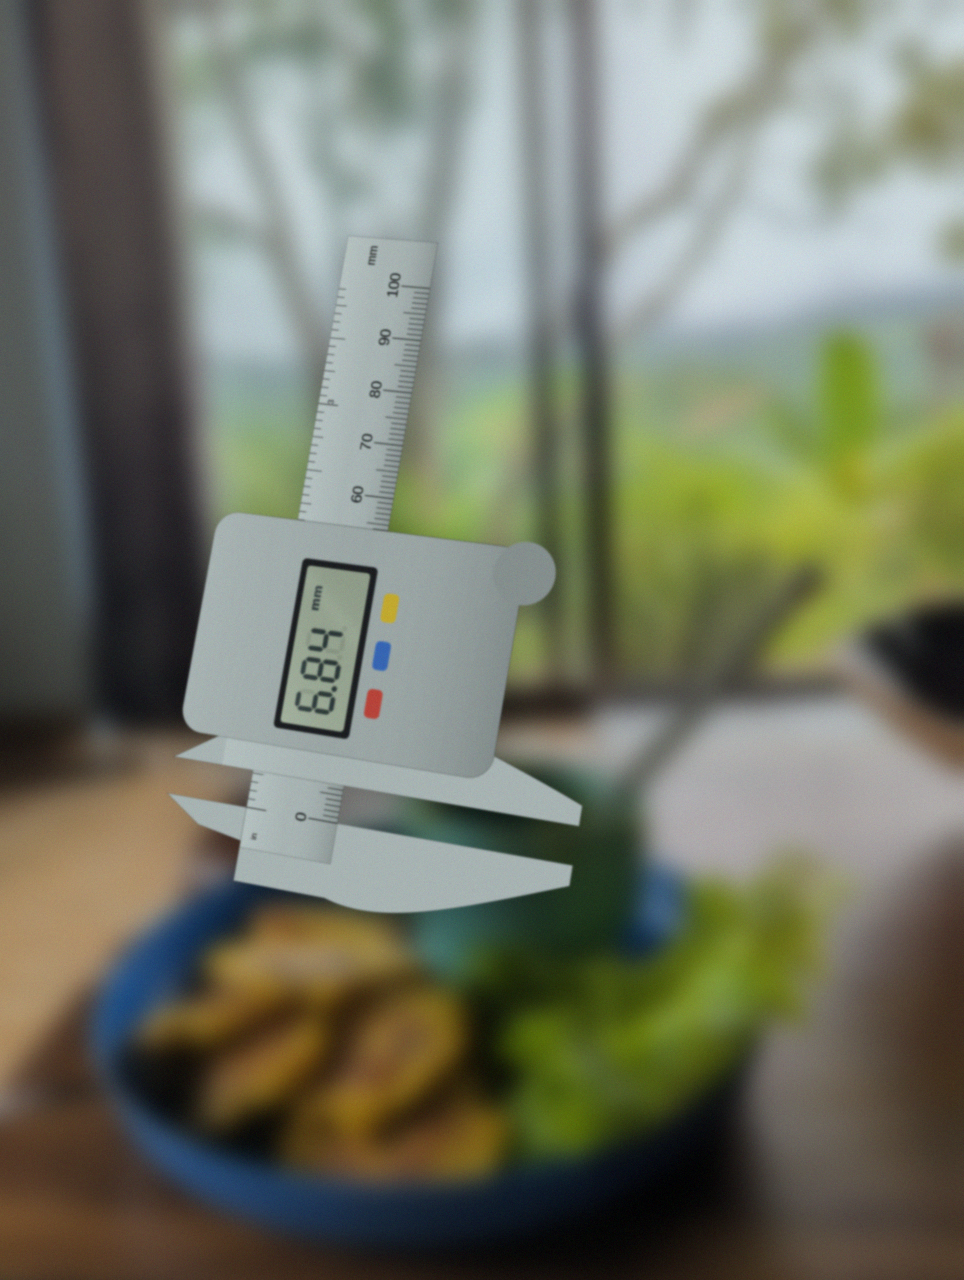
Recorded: 6.84 mm
